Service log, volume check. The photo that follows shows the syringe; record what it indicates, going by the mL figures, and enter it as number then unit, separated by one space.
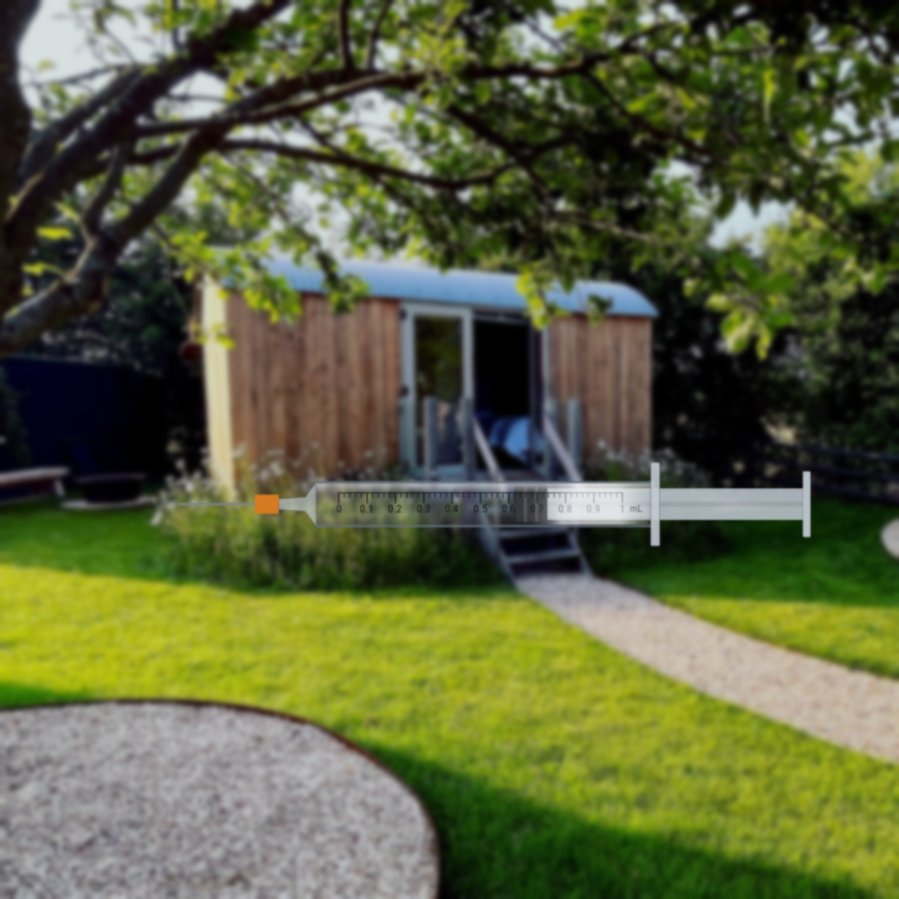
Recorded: 0.62 mL
